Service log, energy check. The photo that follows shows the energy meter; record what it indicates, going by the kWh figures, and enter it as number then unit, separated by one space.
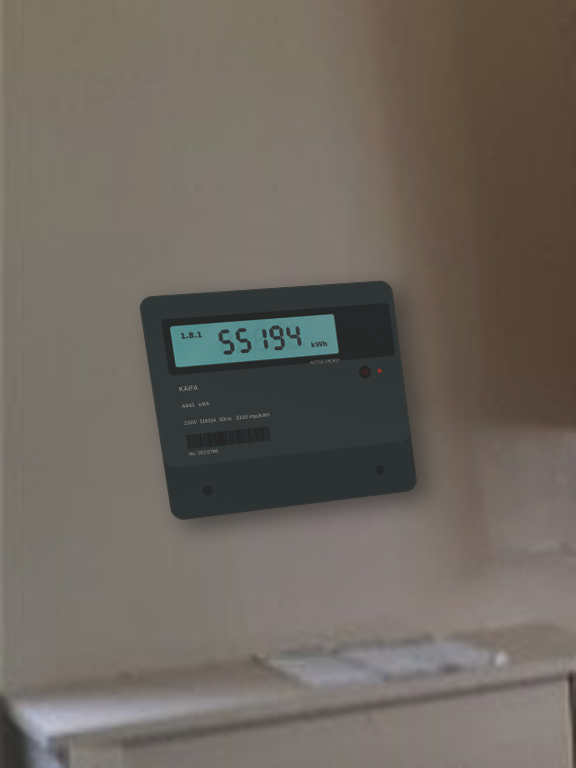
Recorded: 55194 kWh
